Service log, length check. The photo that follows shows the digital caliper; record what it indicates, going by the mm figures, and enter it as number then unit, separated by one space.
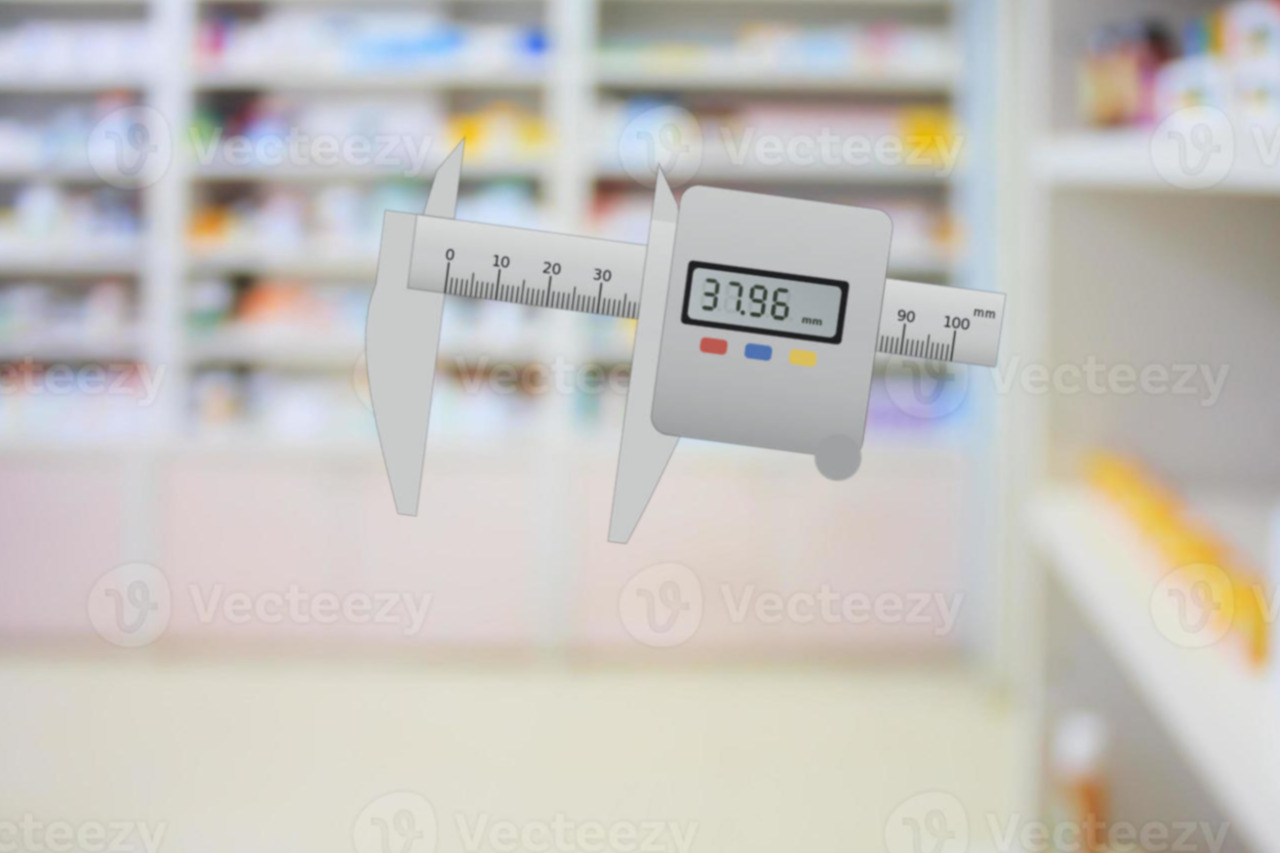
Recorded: 37.96 mm
